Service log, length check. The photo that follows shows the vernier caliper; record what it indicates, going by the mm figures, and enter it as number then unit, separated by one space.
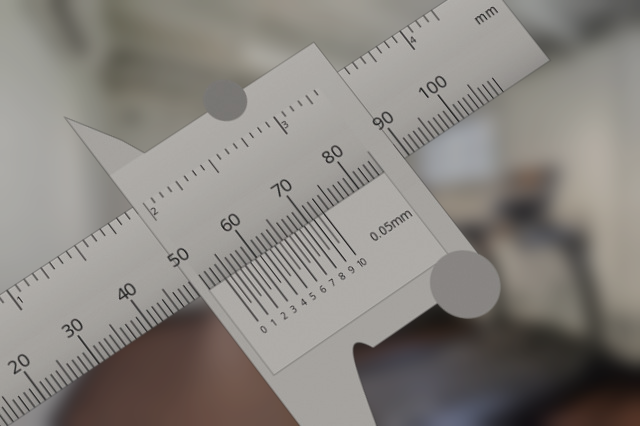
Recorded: 54.0 mm
